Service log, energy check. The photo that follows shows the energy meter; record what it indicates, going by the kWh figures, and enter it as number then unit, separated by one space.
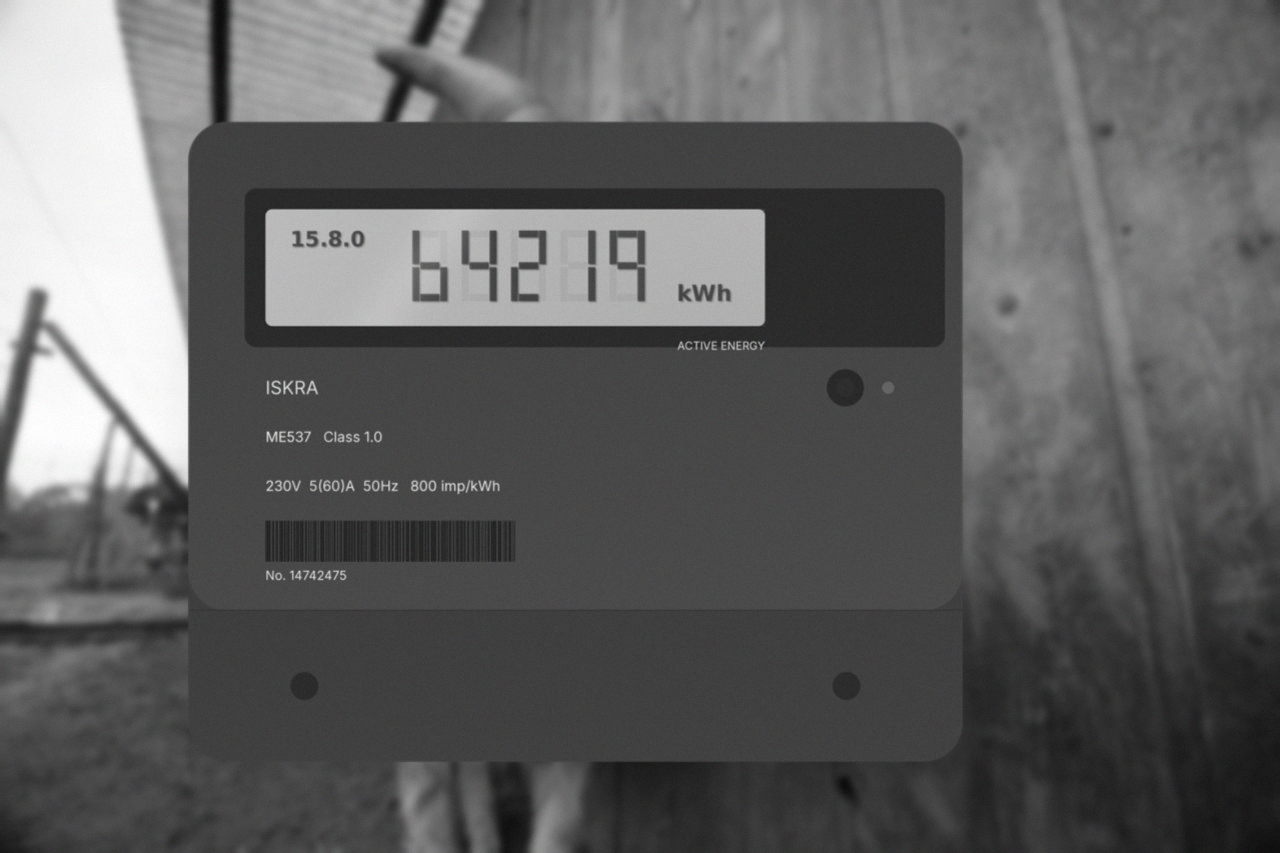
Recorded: 64219 kWh
